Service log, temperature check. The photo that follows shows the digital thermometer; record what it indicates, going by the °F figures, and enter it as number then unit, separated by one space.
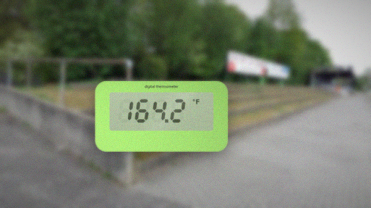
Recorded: 164.2 °F
